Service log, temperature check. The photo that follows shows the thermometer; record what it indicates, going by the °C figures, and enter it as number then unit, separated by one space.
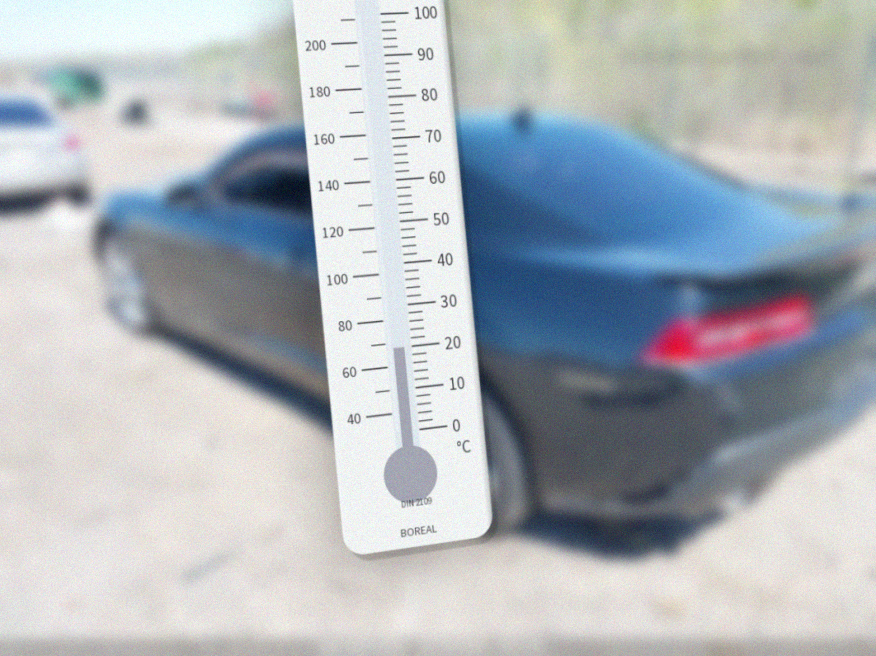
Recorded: 20 °C
